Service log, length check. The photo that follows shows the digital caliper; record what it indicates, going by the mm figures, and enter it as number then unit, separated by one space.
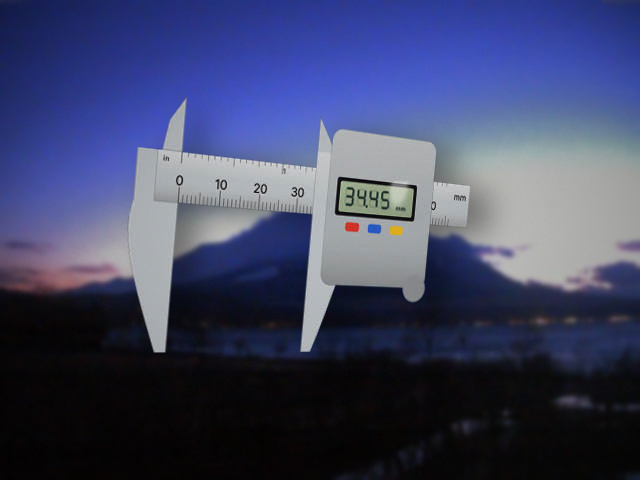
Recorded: 34.45 mm
